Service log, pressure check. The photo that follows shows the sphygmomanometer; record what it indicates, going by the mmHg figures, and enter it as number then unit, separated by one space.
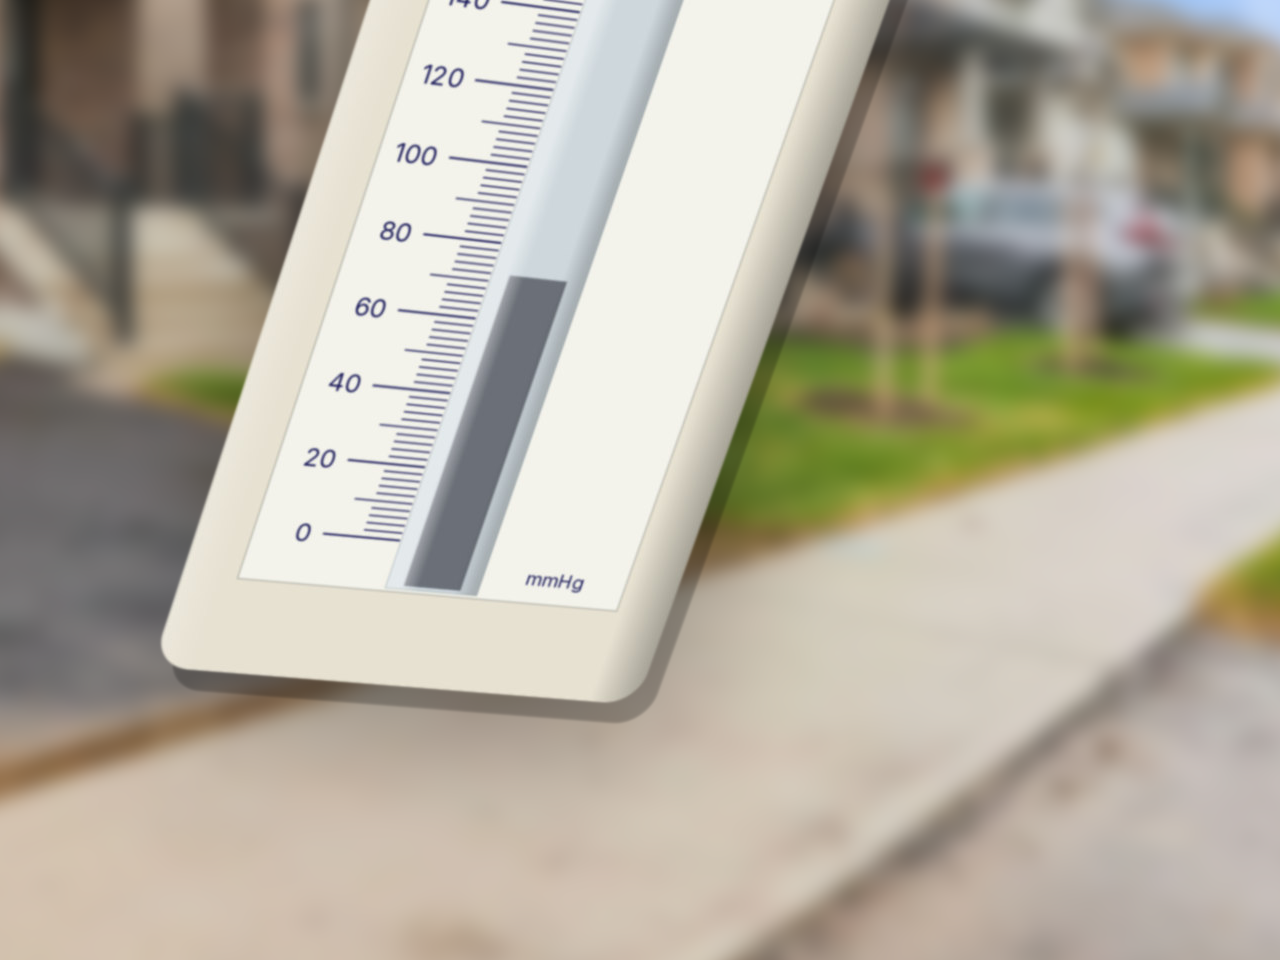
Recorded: 72 mmHg
